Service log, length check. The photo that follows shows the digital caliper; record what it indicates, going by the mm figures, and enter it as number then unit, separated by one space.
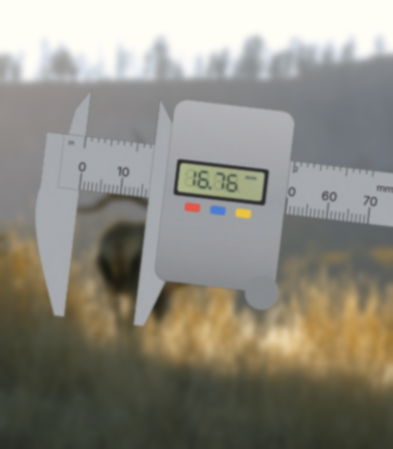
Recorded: 16.76 mm
